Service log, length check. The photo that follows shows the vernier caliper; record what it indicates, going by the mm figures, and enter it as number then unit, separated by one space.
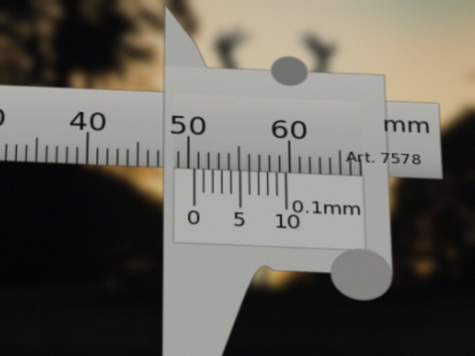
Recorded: 50.6 mm
